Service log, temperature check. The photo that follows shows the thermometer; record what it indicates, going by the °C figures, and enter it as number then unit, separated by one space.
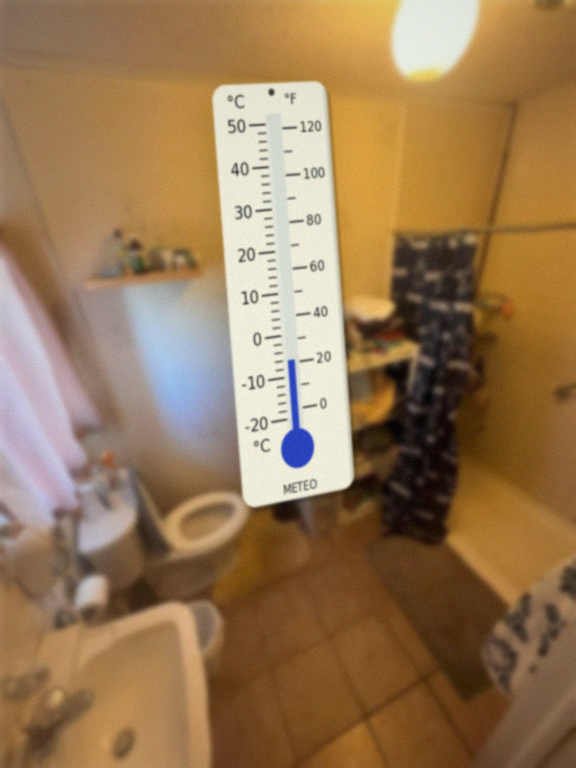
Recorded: -6 °C
